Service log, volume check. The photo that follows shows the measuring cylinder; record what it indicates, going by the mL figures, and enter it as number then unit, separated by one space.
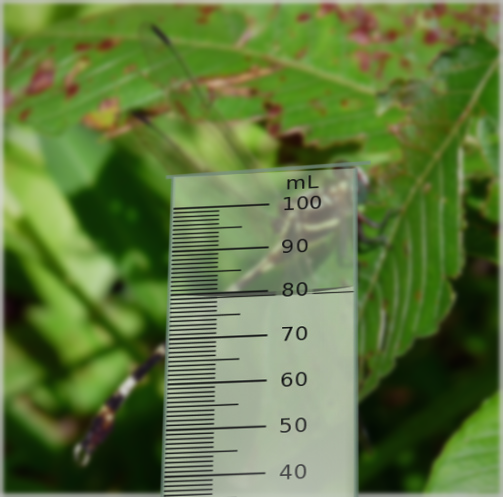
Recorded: 79 mL
